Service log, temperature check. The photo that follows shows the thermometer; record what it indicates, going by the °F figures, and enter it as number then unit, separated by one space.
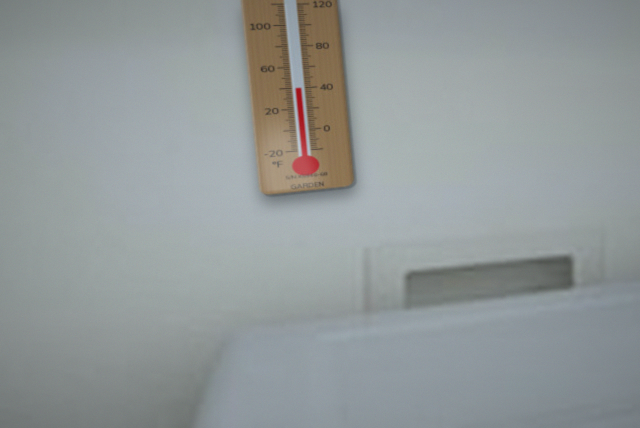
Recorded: 40 °F
